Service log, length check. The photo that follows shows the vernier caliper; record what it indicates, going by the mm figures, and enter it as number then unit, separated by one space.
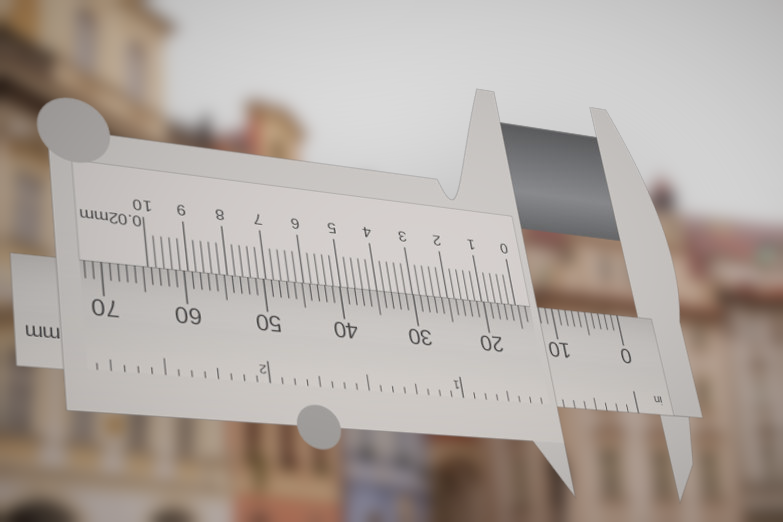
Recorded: 15.4 mm
